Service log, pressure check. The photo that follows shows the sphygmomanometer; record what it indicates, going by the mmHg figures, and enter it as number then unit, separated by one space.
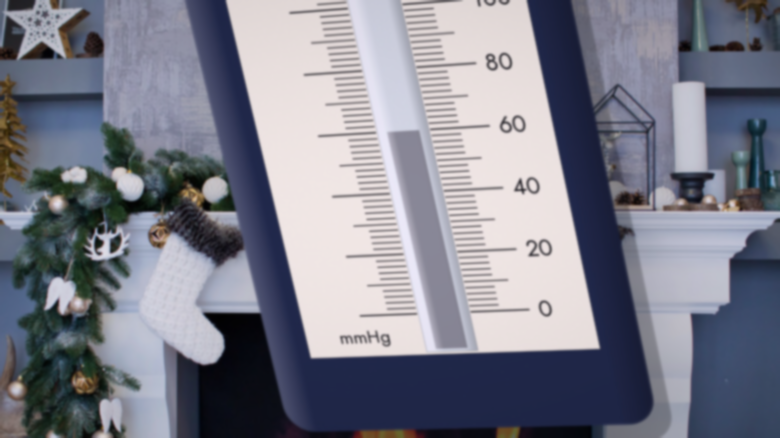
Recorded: 60 mmHg
